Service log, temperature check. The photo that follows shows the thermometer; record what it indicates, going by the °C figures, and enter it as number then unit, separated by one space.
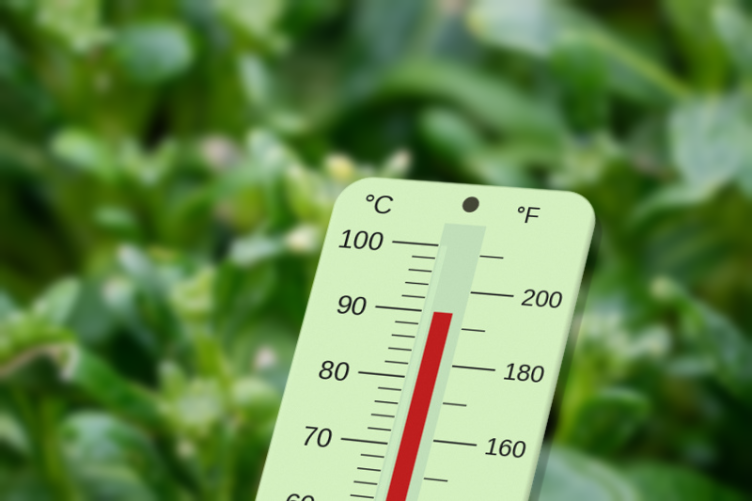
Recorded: 90 °C
